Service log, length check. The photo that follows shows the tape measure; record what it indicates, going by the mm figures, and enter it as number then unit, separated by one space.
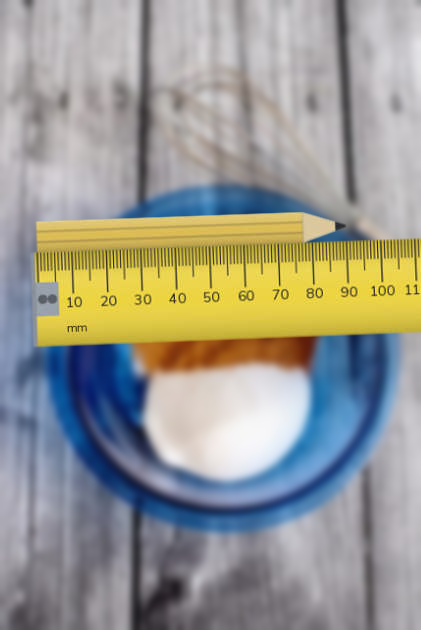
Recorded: 90 mm
